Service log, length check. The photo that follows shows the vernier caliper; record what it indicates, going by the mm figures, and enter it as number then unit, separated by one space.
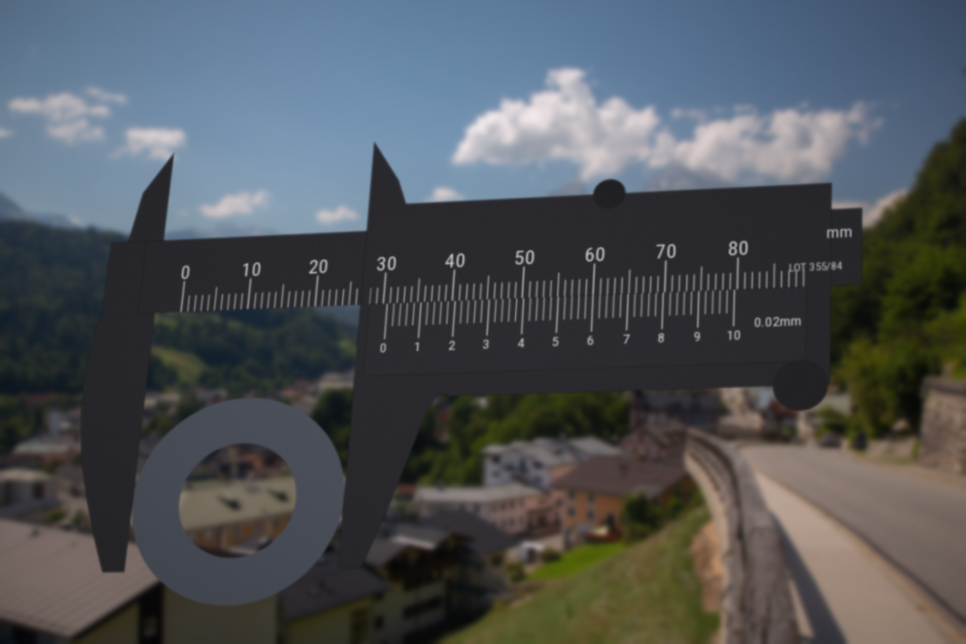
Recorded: 30.6 mm
